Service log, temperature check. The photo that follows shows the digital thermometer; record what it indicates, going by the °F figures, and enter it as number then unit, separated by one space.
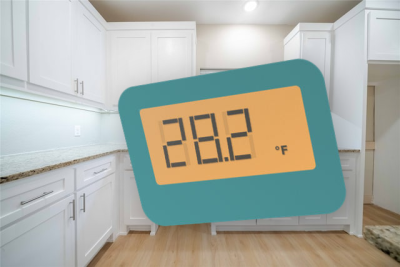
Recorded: 28.2 °F
